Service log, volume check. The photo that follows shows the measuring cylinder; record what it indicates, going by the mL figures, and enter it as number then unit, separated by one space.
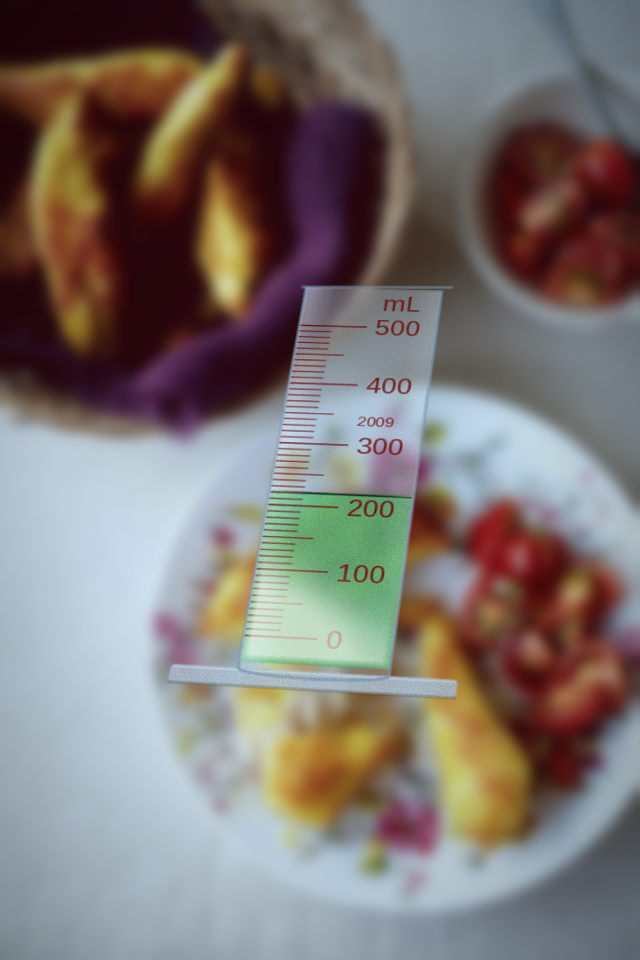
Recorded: 220 mL
